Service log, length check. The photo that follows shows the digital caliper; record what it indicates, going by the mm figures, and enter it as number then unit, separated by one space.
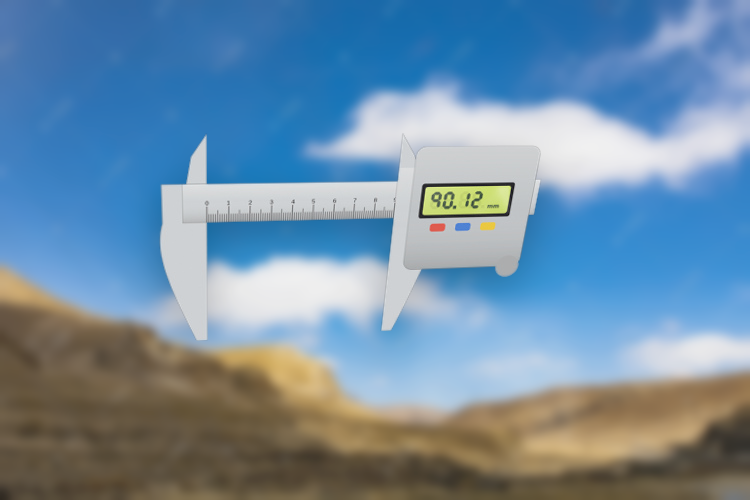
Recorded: 90.12 mm
